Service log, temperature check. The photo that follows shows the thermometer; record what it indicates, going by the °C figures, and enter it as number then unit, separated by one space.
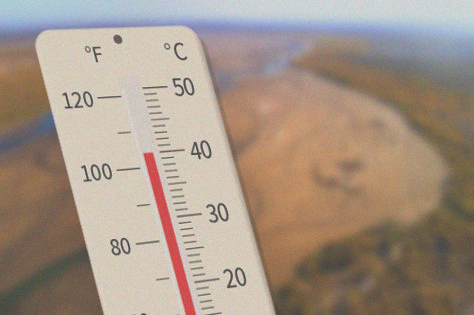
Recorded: 40 °C
